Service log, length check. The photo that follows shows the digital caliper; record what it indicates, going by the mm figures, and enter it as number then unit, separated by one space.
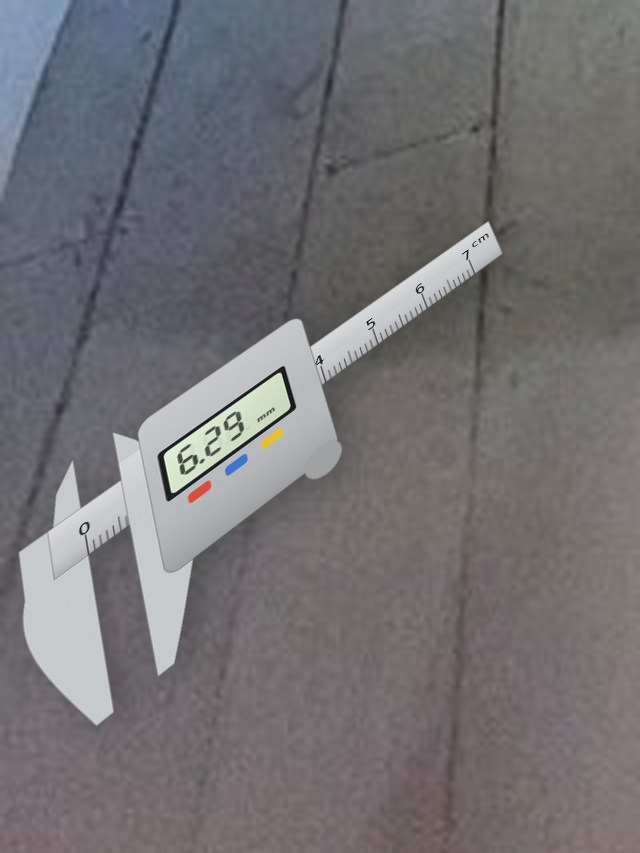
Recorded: 6.29 mm
